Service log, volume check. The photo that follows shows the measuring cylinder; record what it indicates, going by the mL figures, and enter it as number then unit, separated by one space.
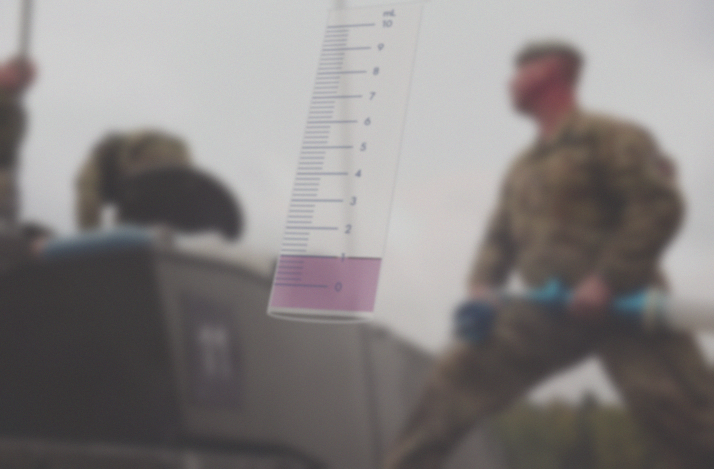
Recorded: 1 mL
